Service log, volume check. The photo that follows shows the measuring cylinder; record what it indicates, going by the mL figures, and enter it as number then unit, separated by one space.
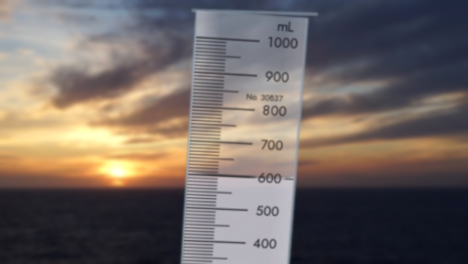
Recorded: 600 mL
